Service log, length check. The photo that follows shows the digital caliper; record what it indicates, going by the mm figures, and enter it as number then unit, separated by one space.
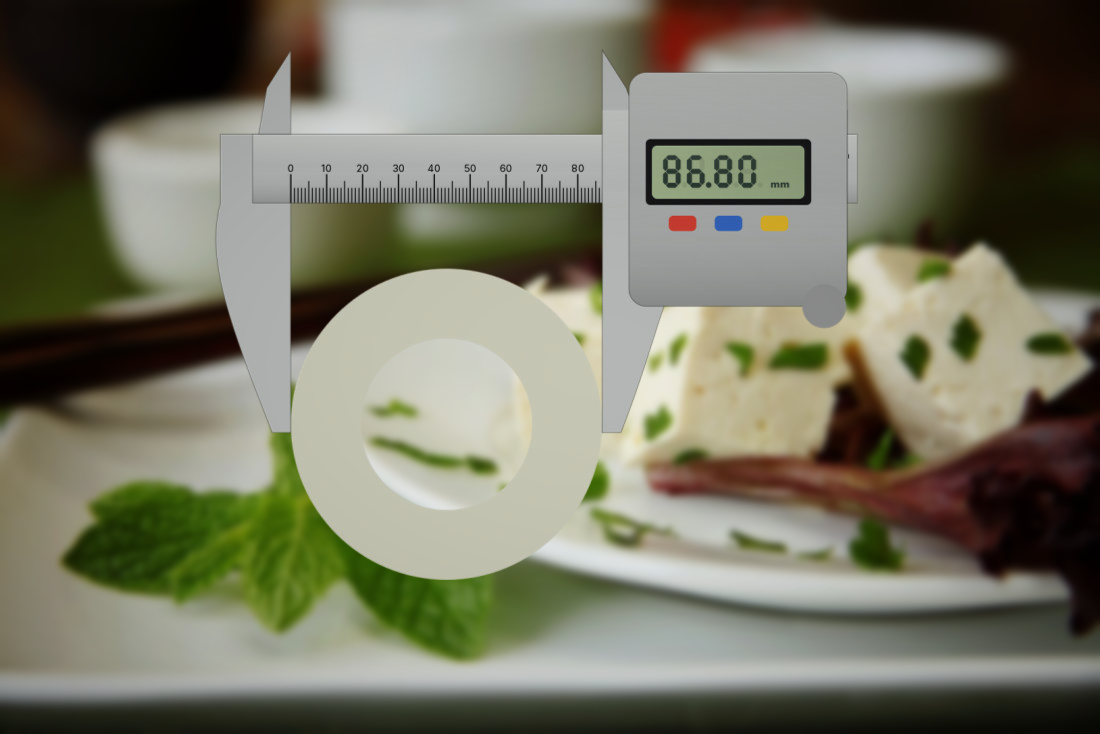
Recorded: 86.80 mm
